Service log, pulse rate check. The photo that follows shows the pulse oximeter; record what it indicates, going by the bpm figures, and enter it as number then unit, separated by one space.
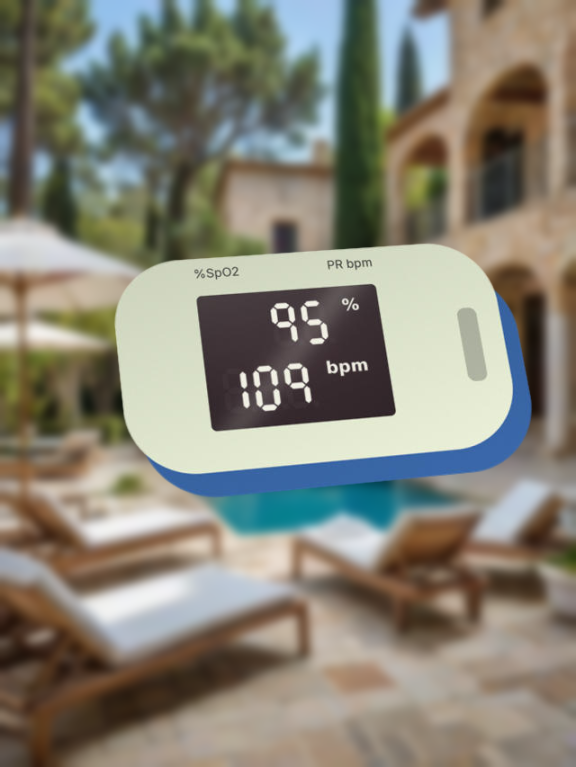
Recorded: 109 bpm
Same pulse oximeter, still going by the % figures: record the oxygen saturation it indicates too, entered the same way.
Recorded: 95 %
